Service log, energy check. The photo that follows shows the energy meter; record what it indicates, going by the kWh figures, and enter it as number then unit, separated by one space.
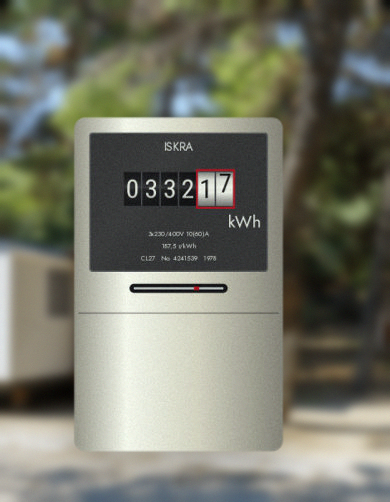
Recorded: 332.17 kWh
